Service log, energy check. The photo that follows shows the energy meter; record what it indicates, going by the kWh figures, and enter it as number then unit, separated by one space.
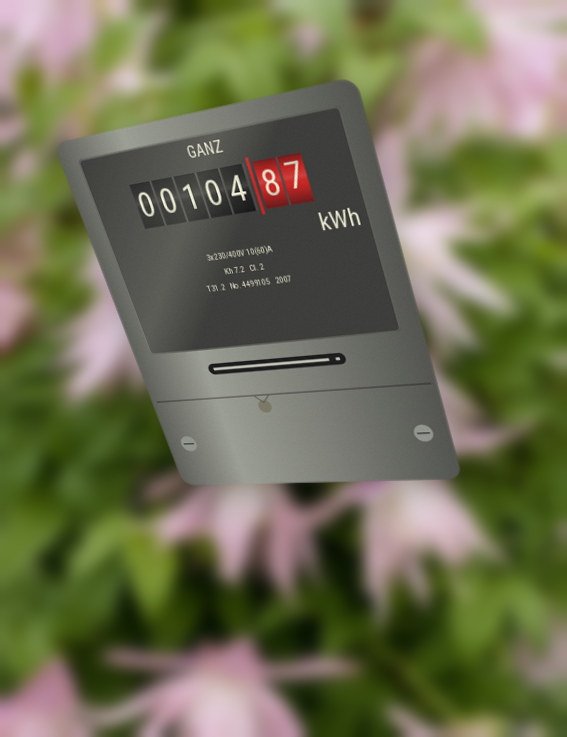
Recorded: 104.87 kWh
